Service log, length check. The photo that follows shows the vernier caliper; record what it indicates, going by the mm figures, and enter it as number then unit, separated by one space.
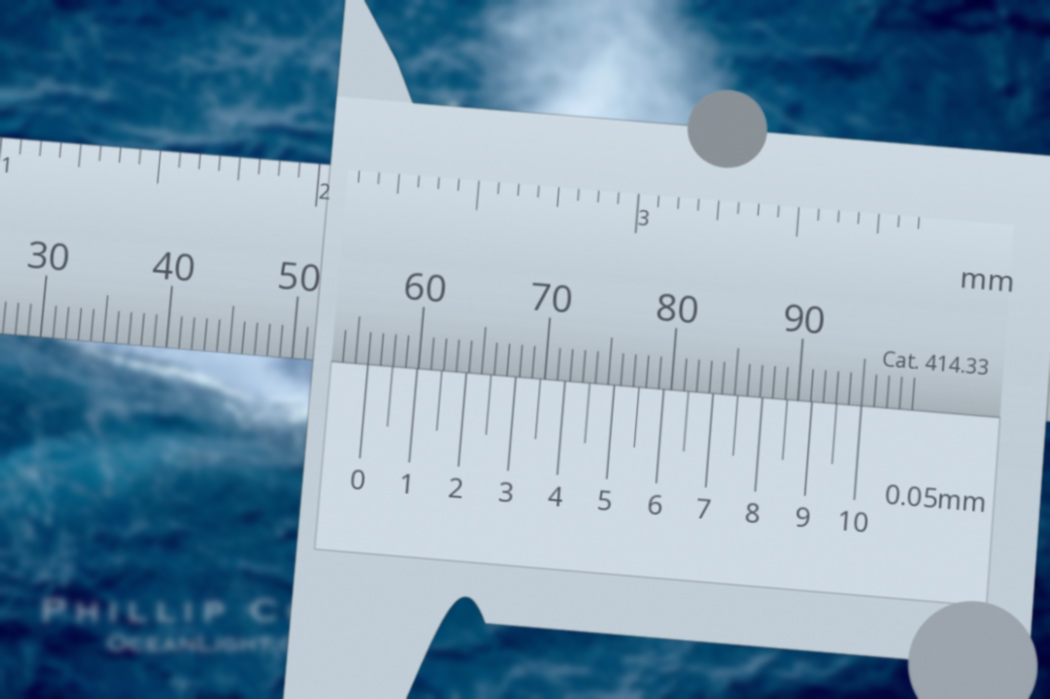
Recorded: 56.0 mm
